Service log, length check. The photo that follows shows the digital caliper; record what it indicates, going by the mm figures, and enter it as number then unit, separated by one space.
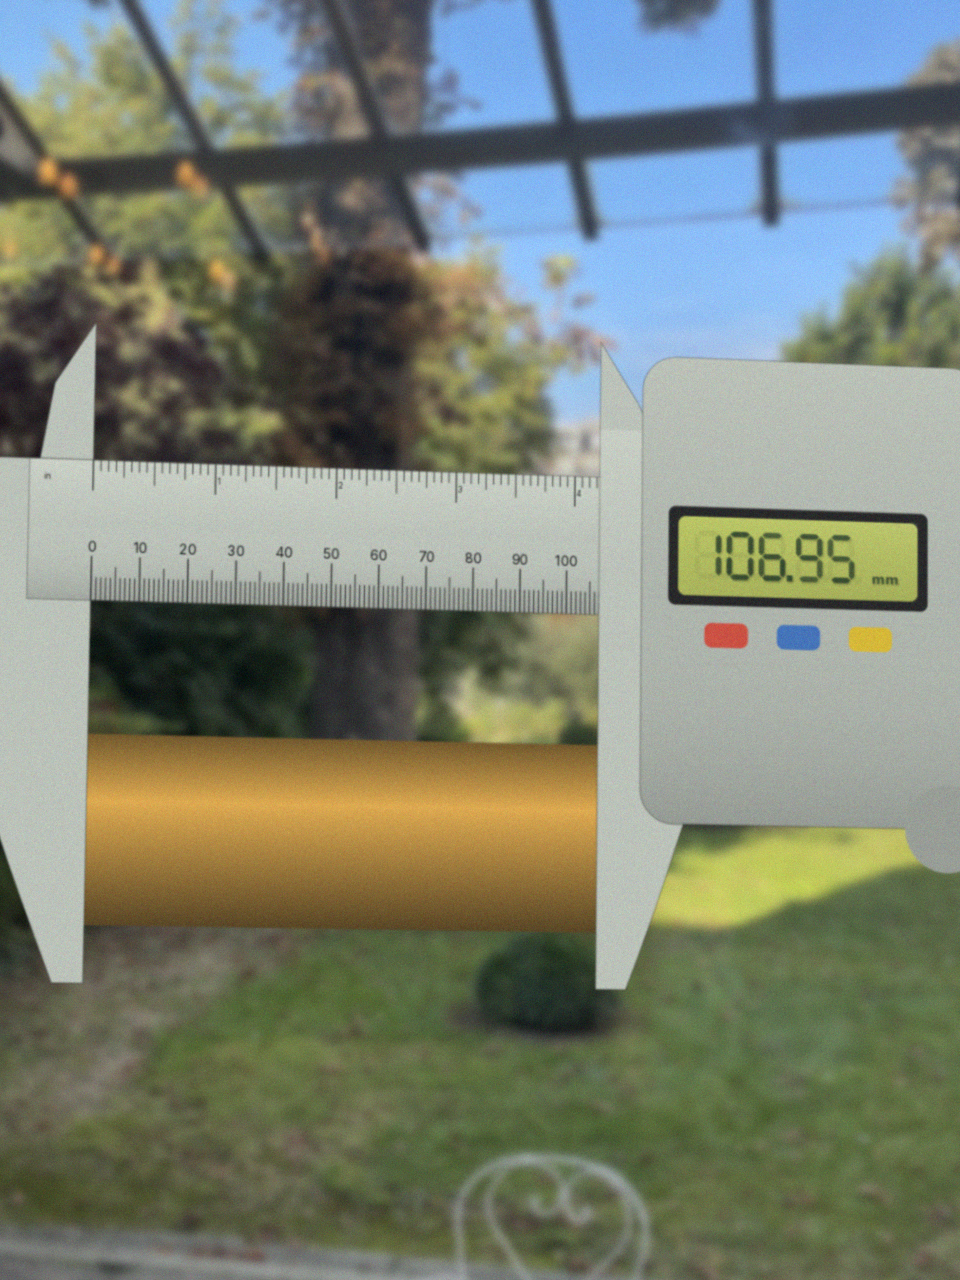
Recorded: 106.95 mm
